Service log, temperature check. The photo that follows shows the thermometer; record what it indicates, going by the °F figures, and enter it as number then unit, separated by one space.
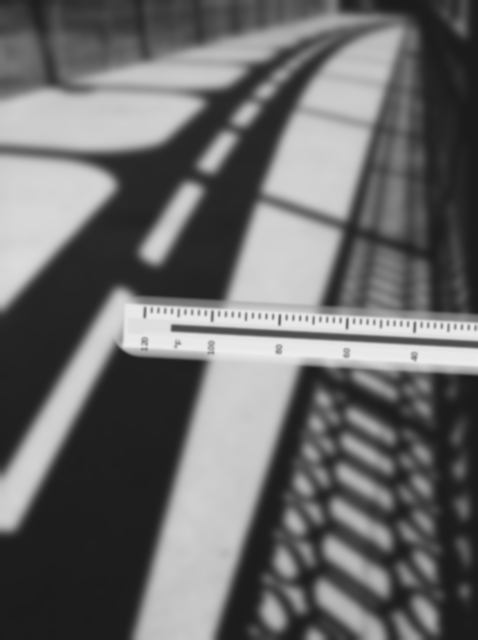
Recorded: 112 °F
